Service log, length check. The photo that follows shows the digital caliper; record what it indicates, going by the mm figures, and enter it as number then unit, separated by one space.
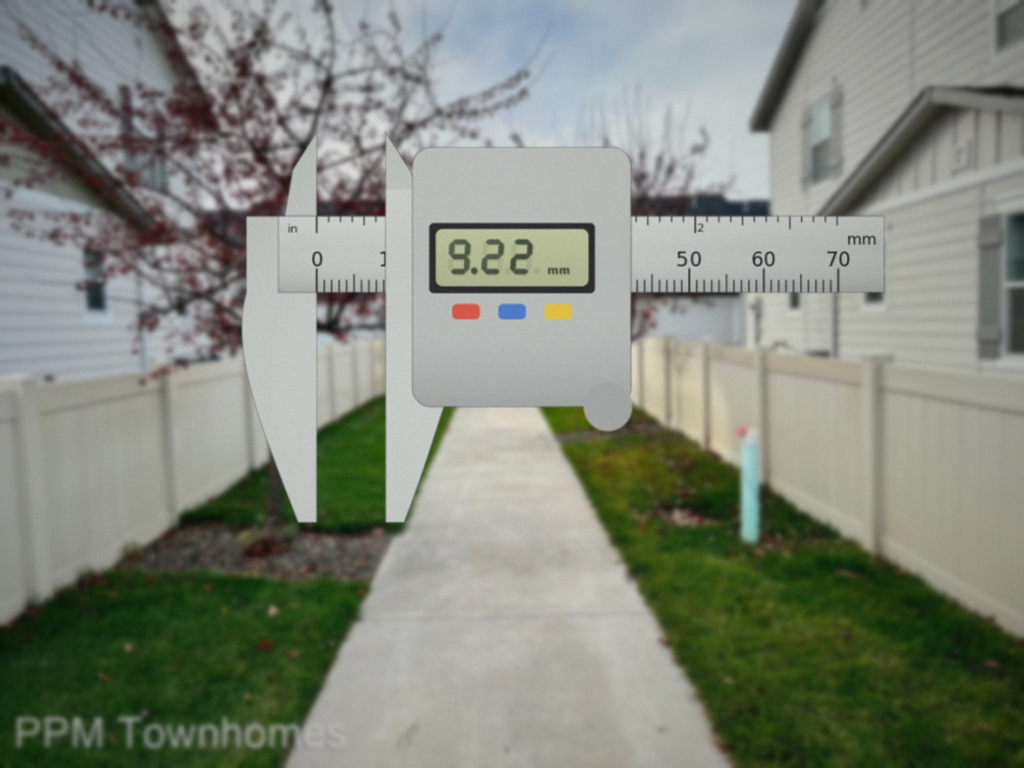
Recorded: 9.22 mm
